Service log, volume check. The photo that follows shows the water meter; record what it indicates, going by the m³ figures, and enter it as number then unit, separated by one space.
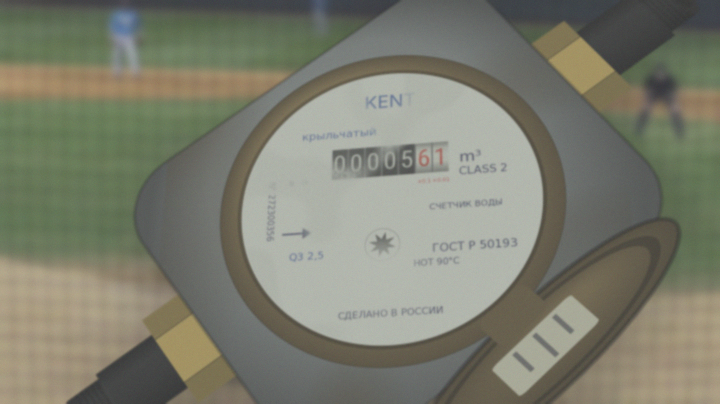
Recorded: 5.61 m³
